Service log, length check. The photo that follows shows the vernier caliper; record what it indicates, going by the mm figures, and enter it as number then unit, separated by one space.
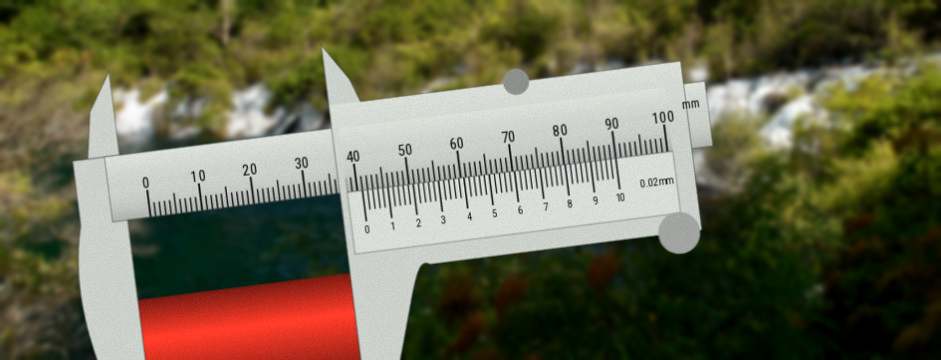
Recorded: 41.0 mm
